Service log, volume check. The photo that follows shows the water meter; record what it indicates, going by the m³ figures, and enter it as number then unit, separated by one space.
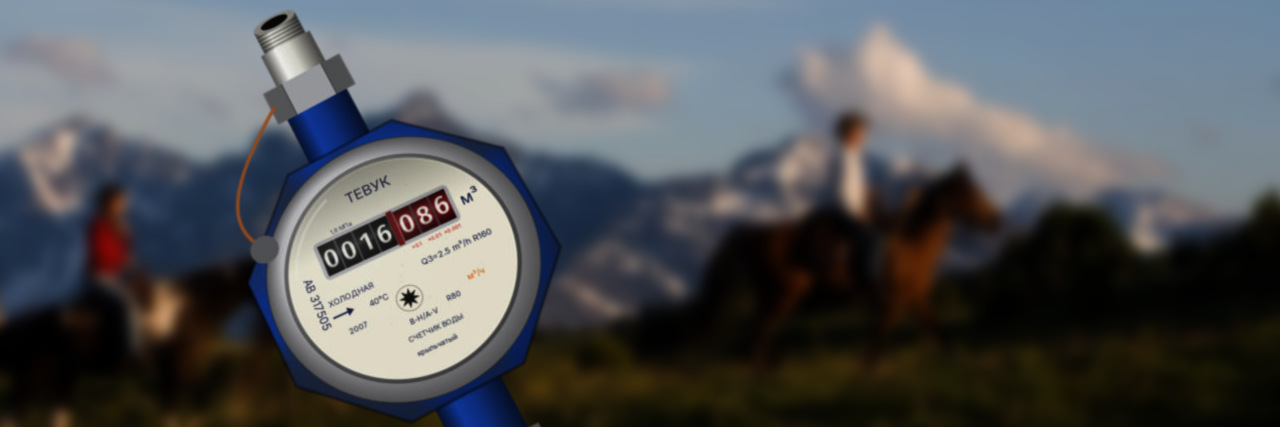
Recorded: 16.086 m³
